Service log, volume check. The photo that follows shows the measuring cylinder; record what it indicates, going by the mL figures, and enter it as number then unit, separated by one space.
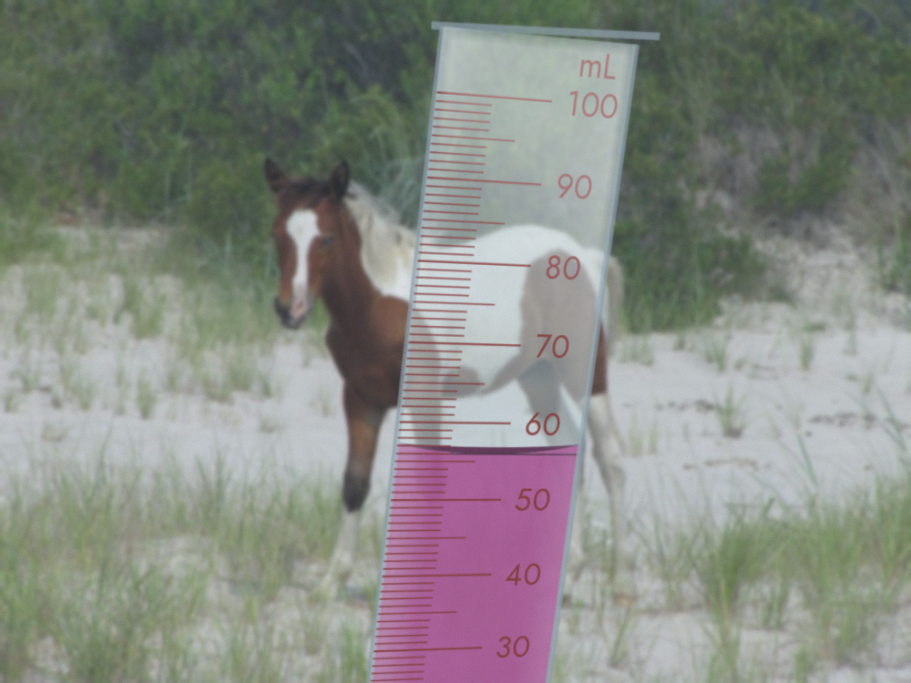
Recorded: 56 mL
